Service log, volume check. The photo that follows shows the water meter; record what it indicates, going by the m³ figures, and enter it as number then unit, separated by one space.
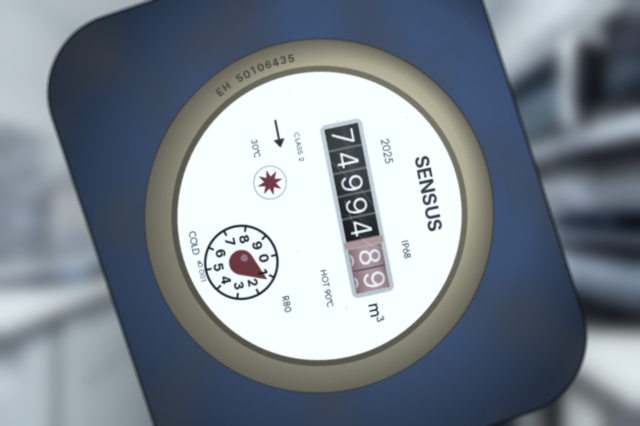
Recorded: 74994.891 m³
